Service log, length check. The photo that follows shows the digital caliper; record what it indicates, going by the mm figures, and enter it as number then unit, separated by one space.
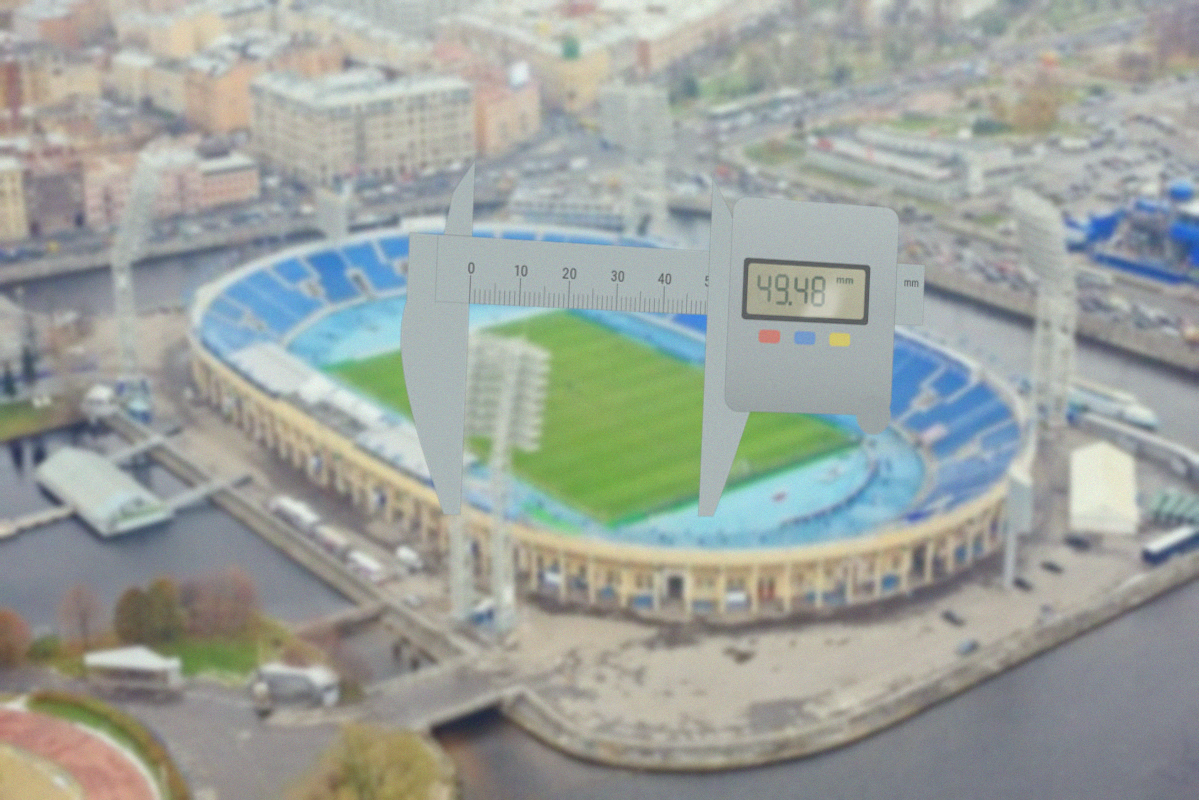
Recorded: 49.48 mm
